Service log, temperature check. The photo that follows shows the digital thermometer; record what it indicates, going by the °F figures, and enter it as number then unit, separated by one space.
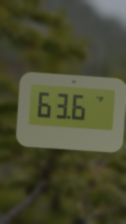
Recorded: 63.6 °F
